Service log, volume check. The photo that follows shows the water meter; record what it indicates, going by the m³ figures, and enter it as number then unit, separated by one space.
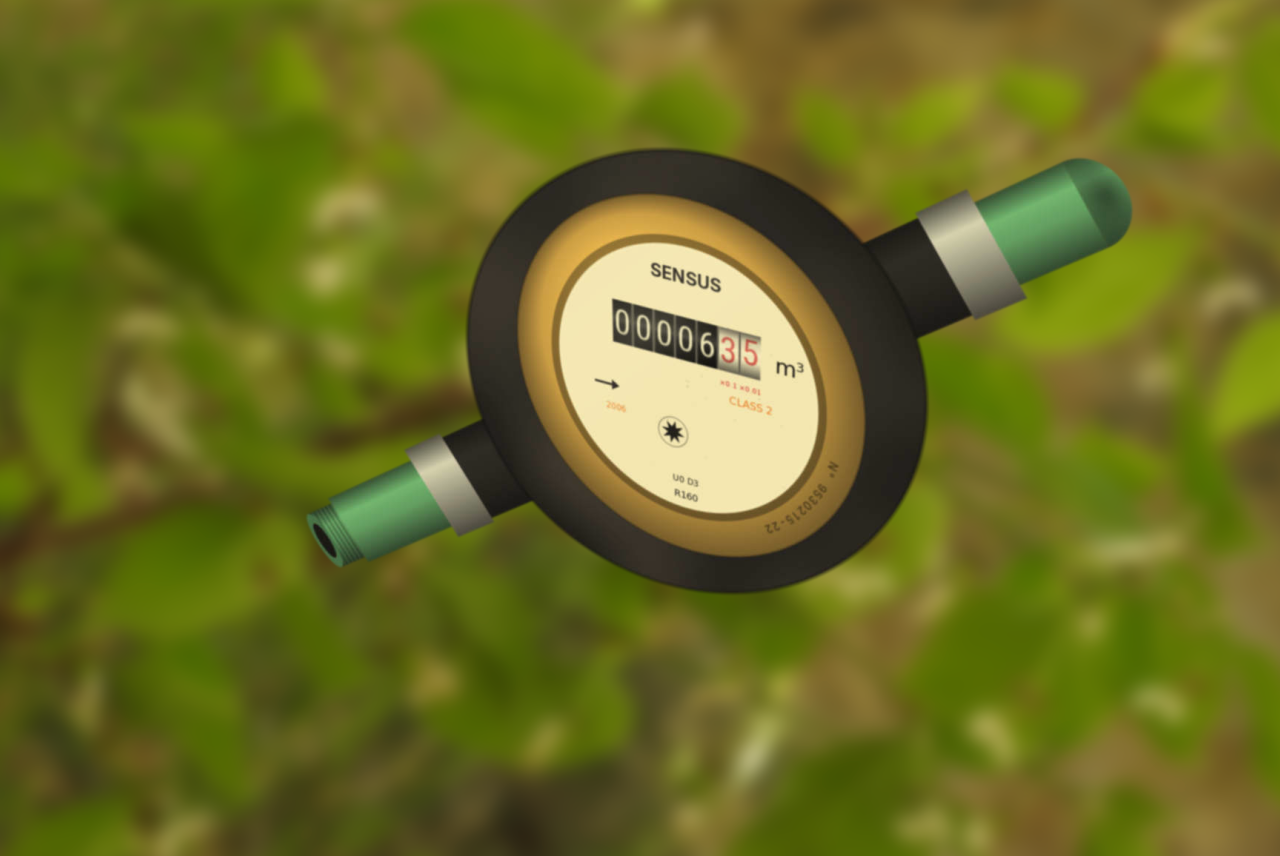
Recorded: 6.35 m³
